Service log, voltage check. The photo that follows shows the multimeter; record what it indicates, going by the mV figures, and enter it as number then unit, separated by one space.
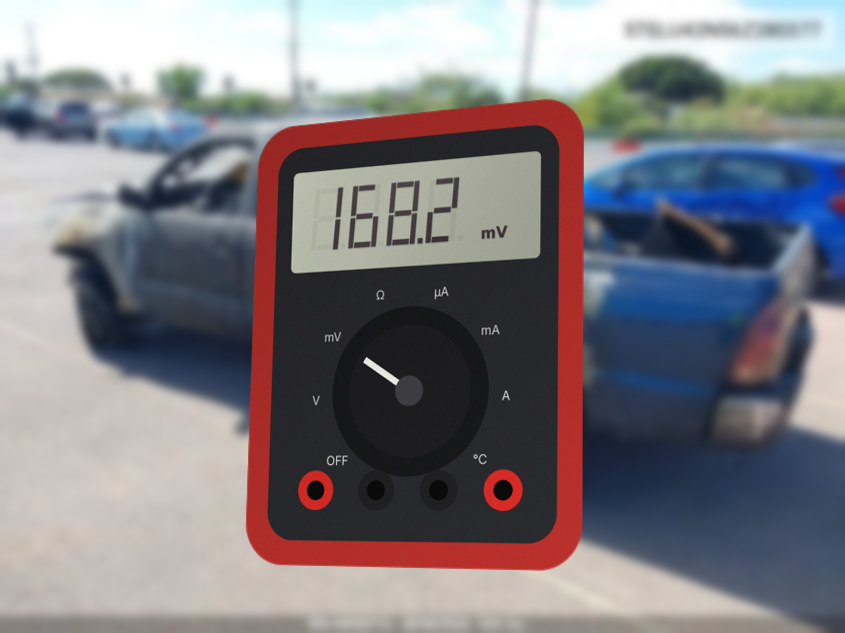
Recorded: 168.2 mV
